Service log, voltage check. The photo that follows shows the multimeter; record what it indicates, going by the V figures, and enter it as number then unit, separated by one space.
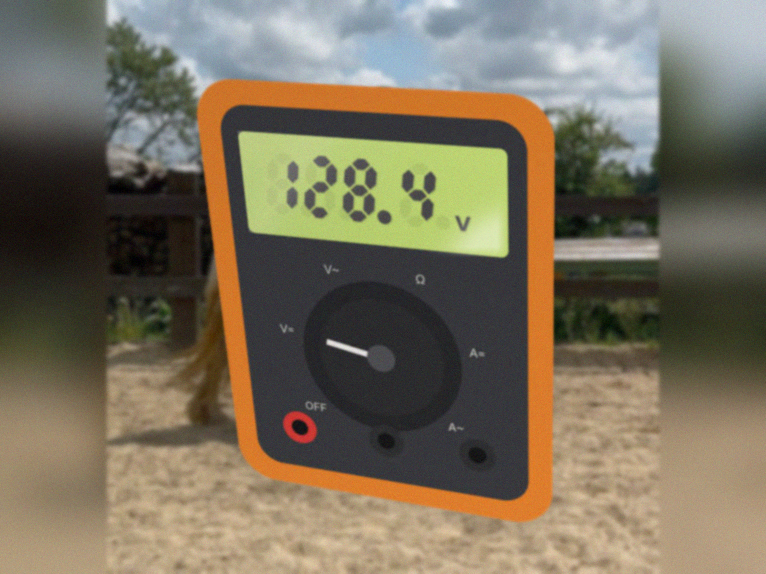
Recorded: 128.4 V
